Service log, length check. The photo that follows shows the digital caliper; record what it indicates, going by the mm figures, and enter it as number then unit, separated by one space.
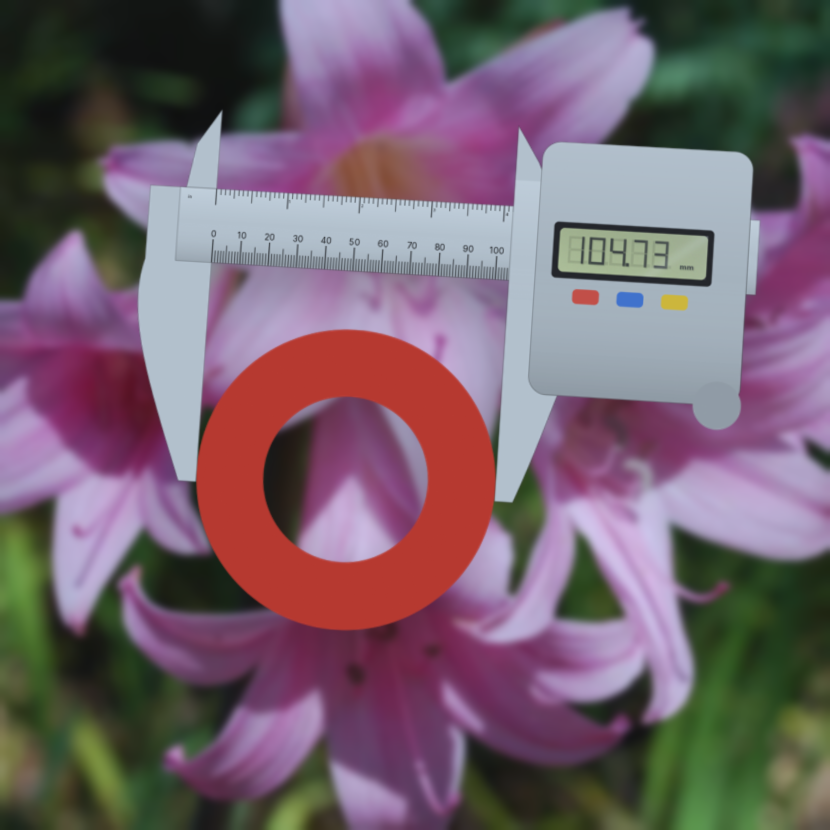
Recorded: 104.73 mm
